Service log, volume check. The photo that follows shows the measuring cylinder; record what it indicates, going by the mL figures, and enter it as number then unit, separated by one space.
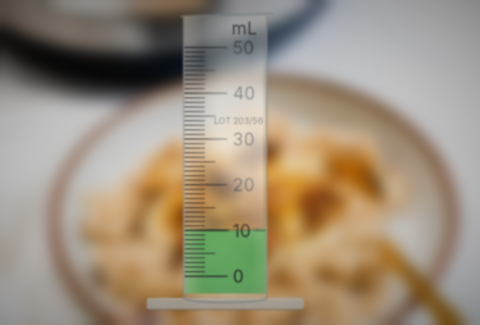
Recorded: 10 mL
